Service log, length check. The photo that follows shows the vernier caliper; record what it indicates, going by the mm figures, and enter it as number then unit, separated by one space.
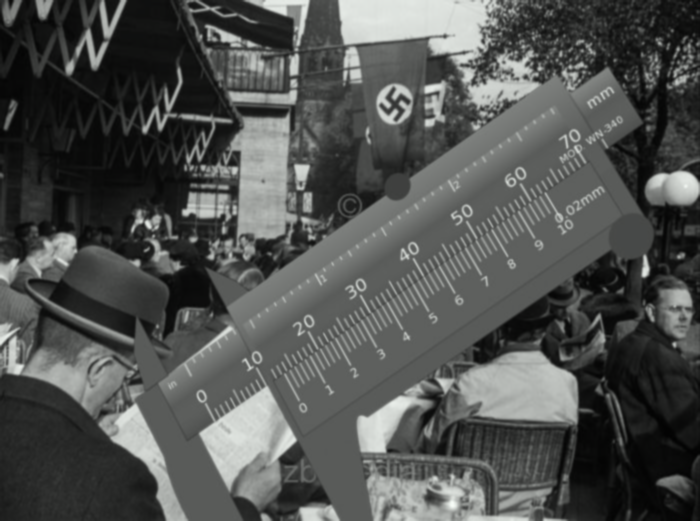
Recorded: 13.5 mm
